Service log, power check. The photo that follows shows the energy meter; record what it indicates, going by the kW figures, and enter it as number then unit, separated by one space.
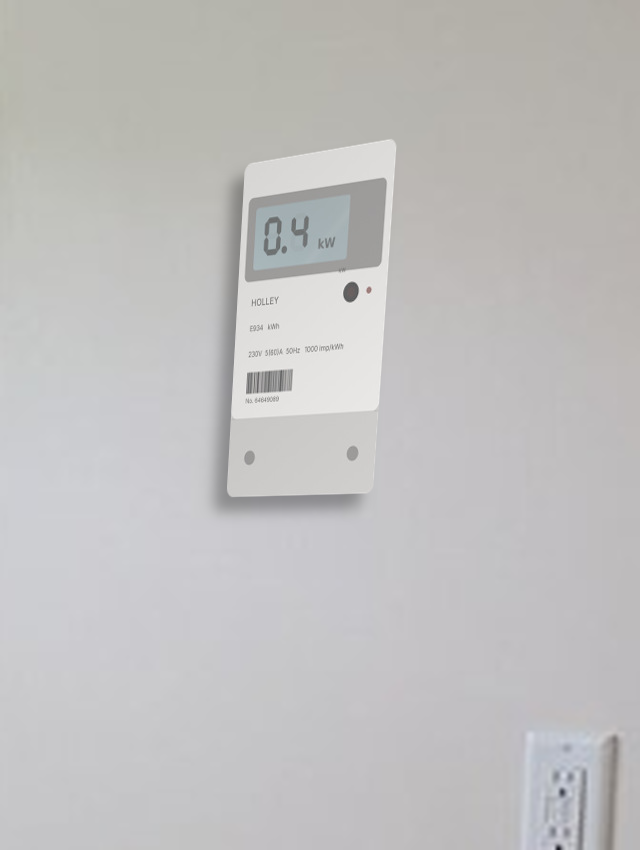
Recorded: 0.4 kW
